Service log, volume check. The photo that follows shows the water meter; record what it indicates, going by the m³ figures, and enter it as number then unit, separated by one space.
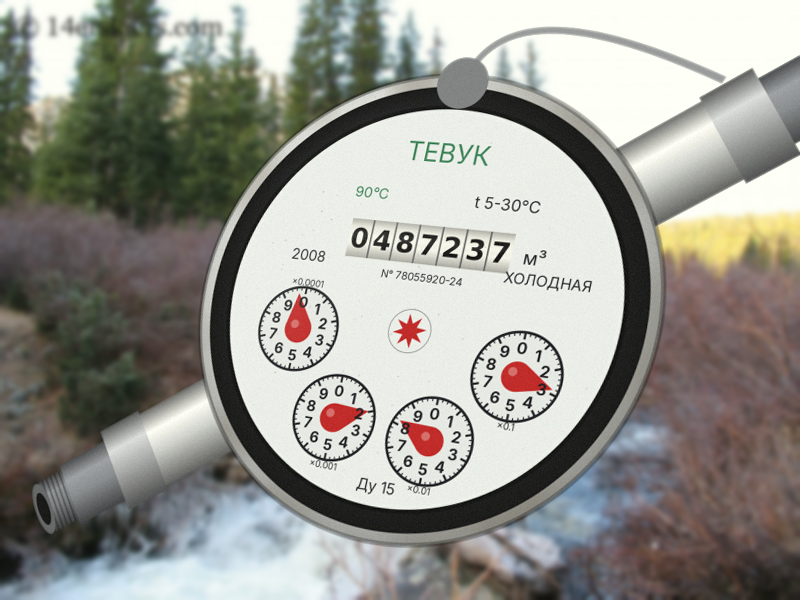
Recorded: 487237.2819 m³
